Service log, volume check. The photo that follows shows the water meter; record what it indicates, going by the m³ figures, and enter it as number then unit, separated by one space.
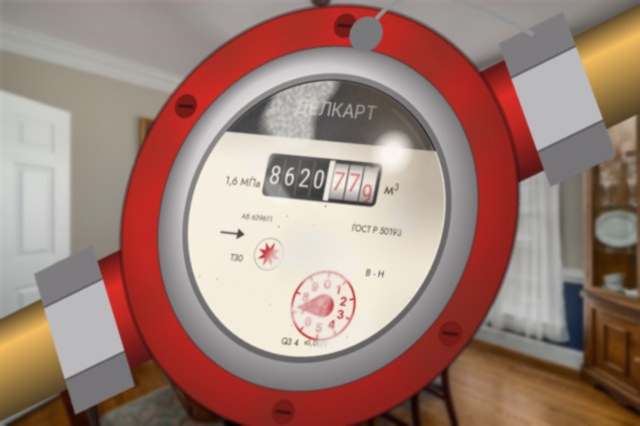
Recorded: 8620.7787 m³
